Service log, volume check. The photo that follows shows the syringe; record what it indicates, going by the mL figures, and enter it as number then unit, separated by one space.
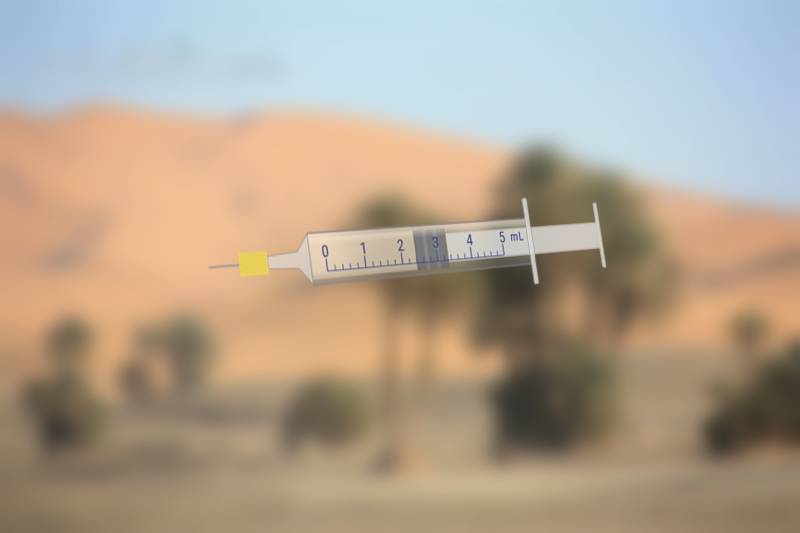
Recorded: 2.4 mL
